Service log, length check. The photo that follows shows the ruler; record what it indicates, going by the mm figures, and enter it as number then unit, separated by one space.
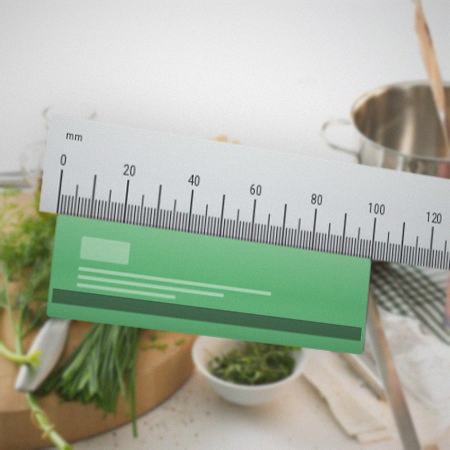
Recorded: 100 mm
